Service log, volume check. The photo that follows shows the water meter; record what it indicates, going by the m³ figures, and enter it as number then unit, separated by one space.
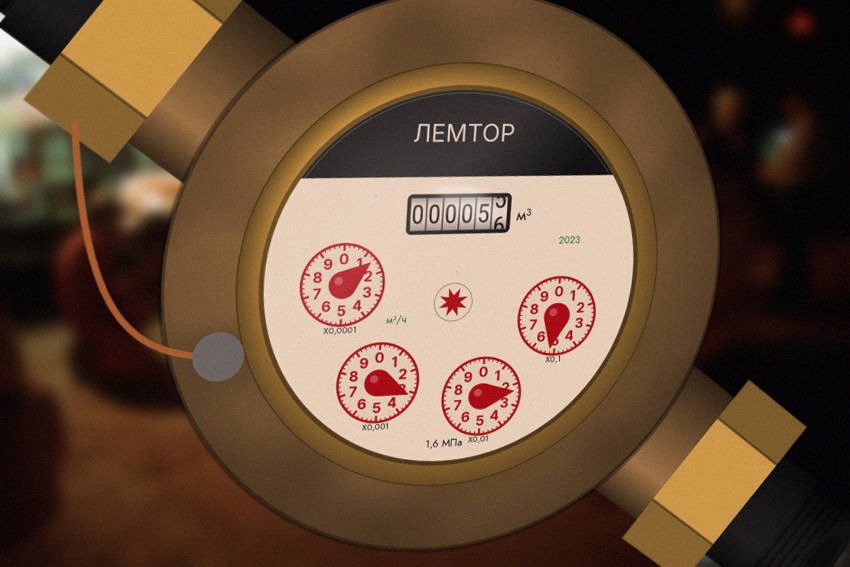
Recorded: 55.5231 m³
